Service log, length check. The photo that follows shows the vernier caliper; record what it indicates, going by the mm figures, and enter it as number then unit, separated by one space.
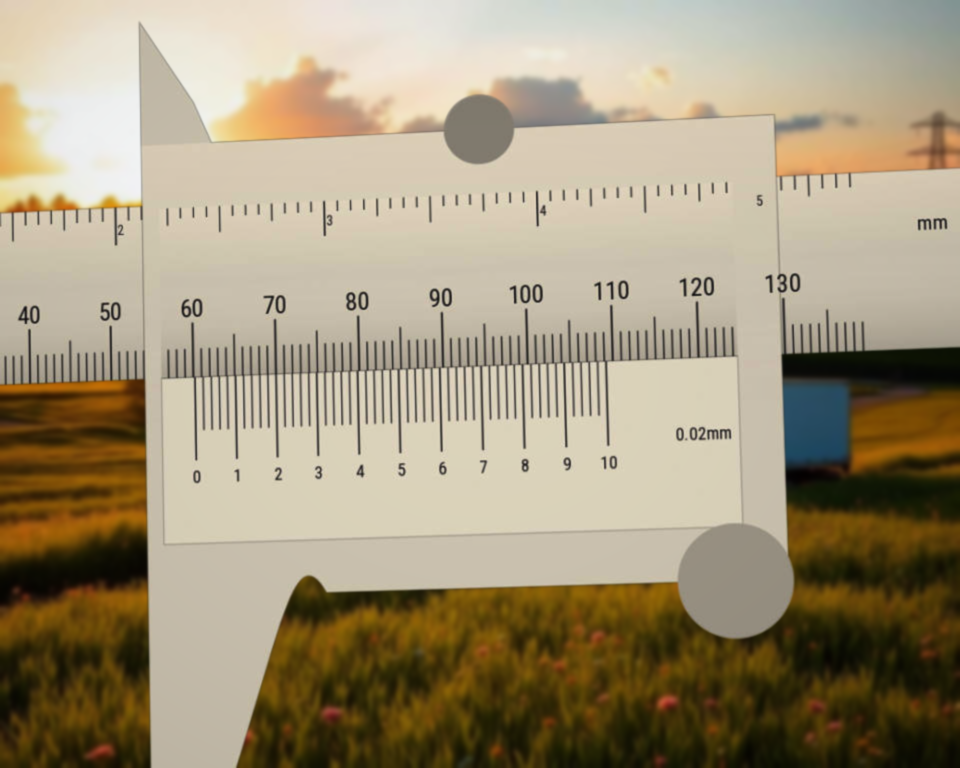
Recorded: 60.2 mm
